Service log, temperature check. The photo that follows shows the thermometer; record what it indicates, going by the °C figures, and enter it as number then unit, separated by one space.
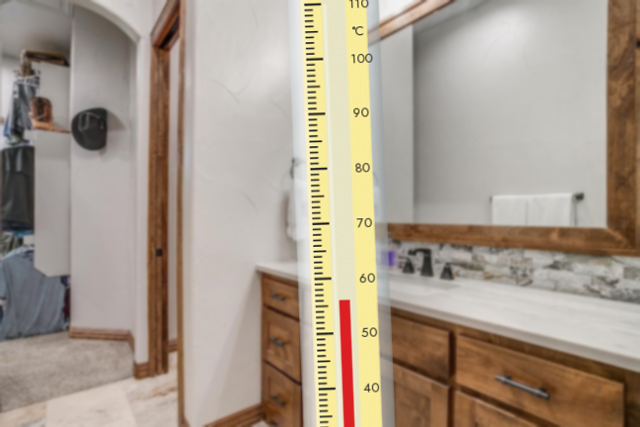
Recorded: 56 °C
